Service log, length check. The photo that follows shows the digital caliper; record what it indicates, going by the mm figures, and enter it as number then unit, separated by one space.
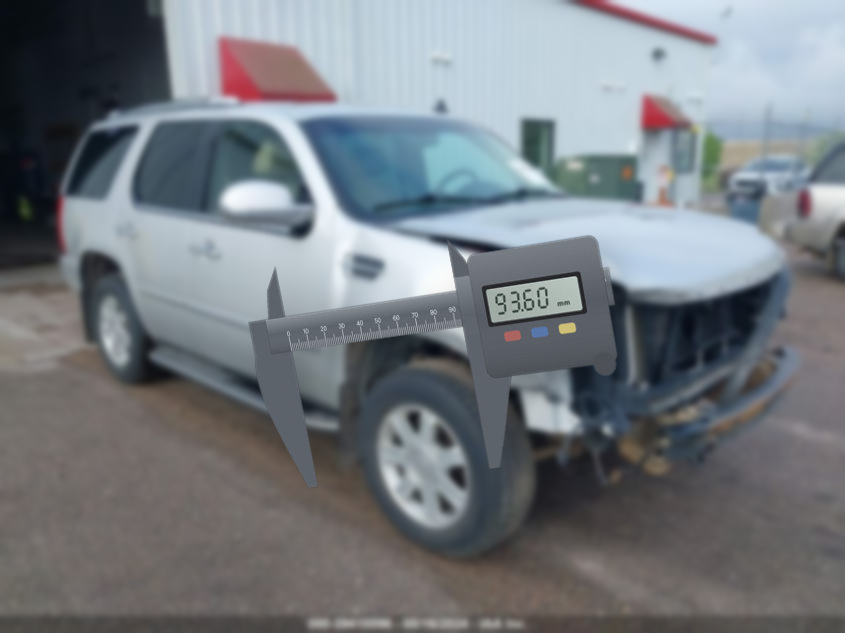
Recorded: 93.60 mm
